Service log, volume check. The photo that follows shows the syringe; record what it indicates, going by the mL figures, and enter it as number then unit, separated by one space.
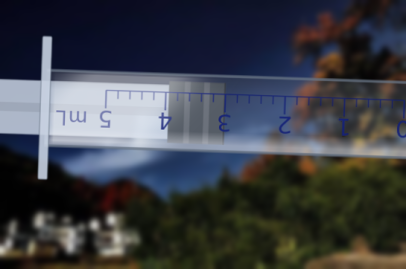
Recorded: 3 mL
